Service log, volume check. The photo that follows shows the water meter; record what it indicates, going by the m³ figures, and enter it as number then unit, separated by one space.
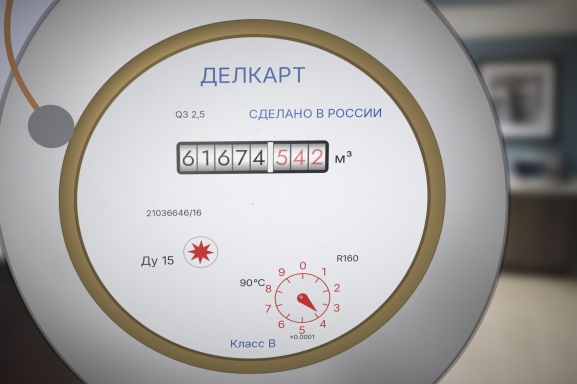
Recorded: 61674.5423 m³
